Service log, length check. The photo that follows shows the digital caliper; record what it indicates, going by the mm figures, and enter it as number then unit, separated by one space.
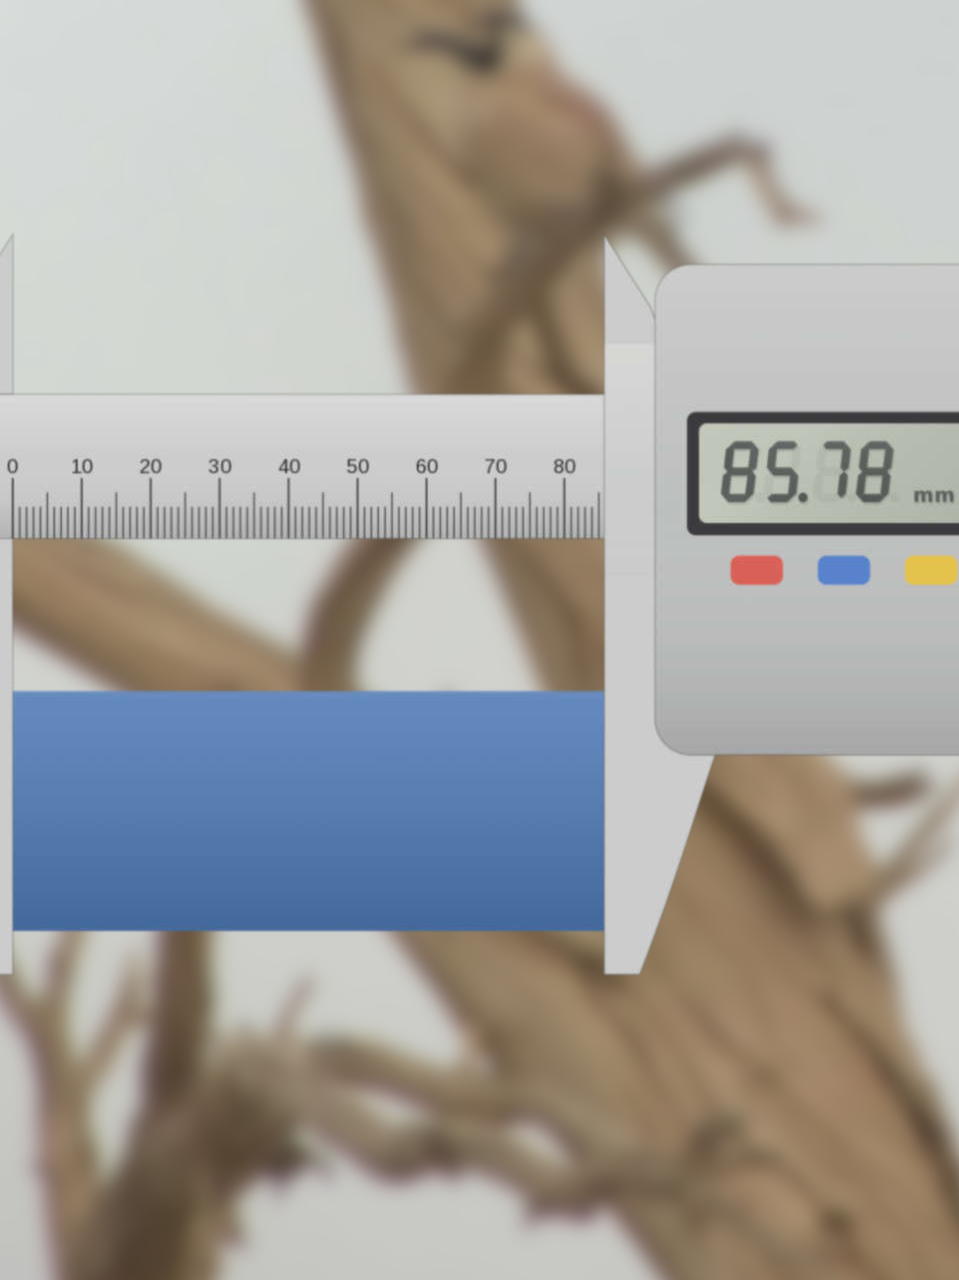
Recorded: 85.78 mm
